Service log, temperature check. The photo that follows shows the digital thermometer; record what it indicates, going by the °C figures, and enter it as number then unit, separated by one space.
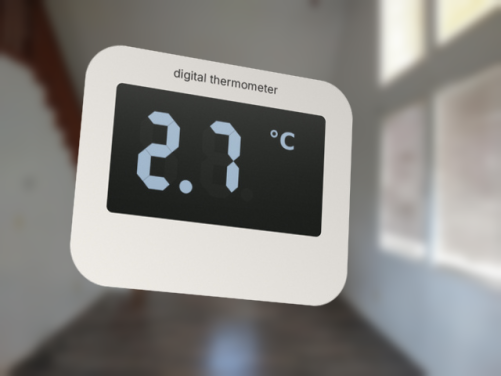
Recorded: 2.7 °C
